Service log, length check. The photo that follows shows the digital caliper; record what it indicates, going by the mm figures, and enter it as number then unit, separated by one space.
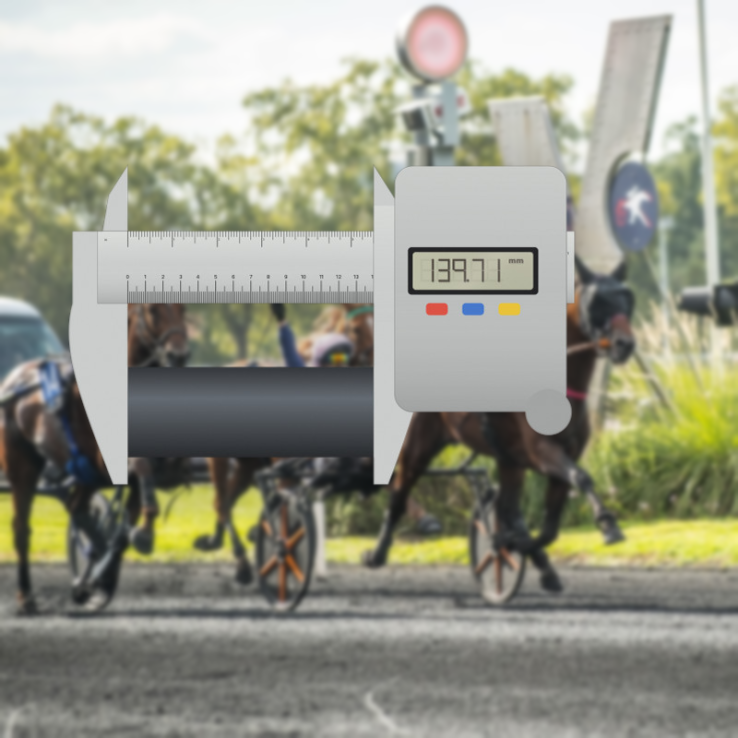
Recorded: 139.71 mm
